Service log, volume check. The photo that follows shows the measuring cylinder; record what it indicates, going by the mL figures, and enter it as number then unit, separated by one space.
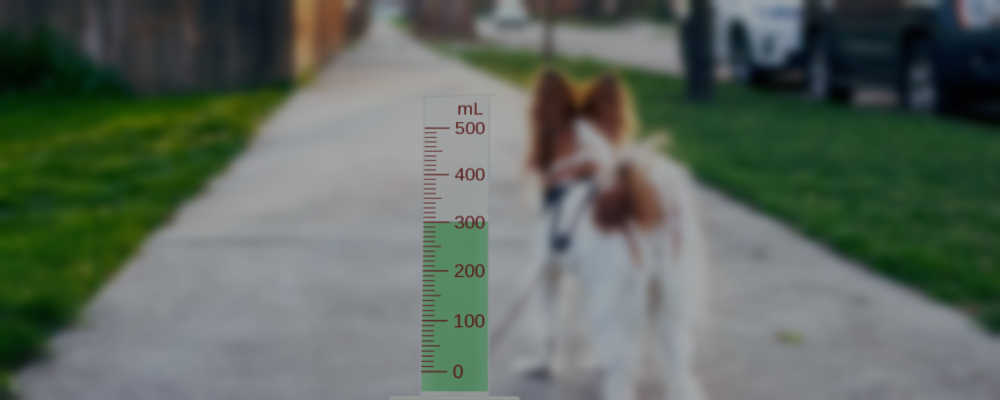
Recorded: 300 mL
